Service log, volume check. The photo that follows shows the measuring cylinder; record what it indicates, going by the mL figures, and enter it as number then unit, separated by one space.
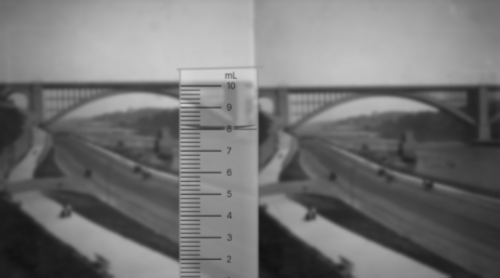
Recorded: 8 mL
